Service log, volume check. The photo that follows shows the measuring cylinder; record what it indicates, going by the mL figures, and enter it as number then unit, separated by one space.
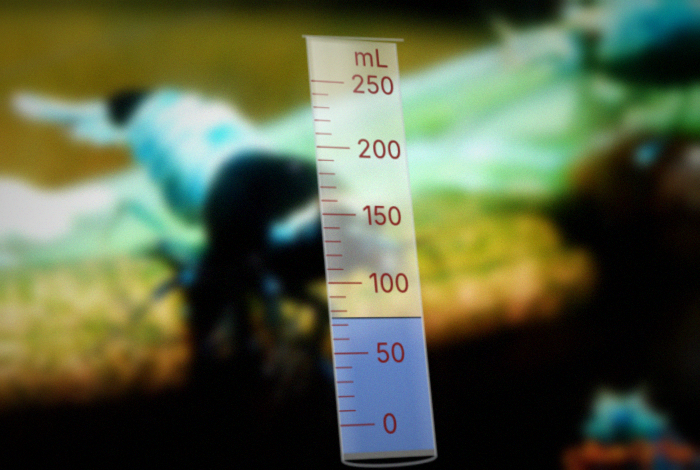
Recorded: 75 mL
